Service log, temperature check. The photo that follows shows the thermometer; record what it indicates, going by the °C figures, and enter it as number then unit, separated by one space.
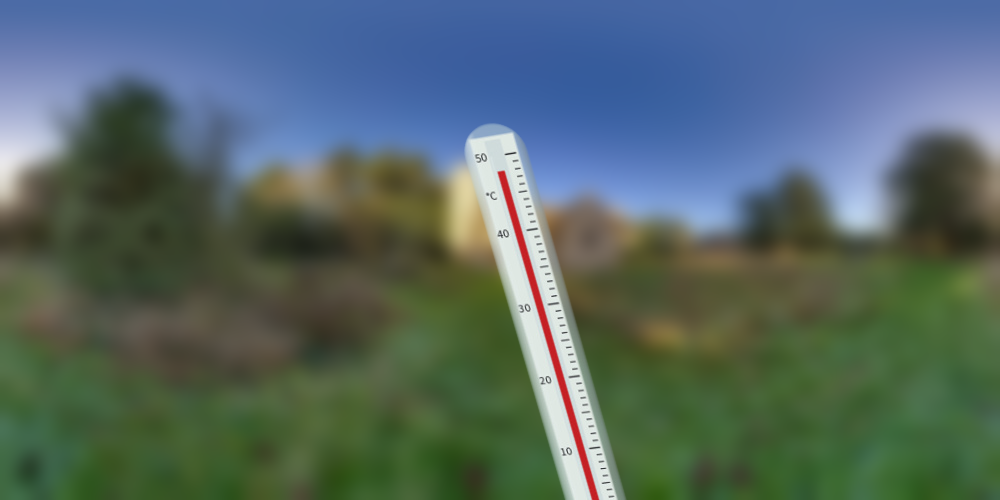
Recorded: 48 °C
